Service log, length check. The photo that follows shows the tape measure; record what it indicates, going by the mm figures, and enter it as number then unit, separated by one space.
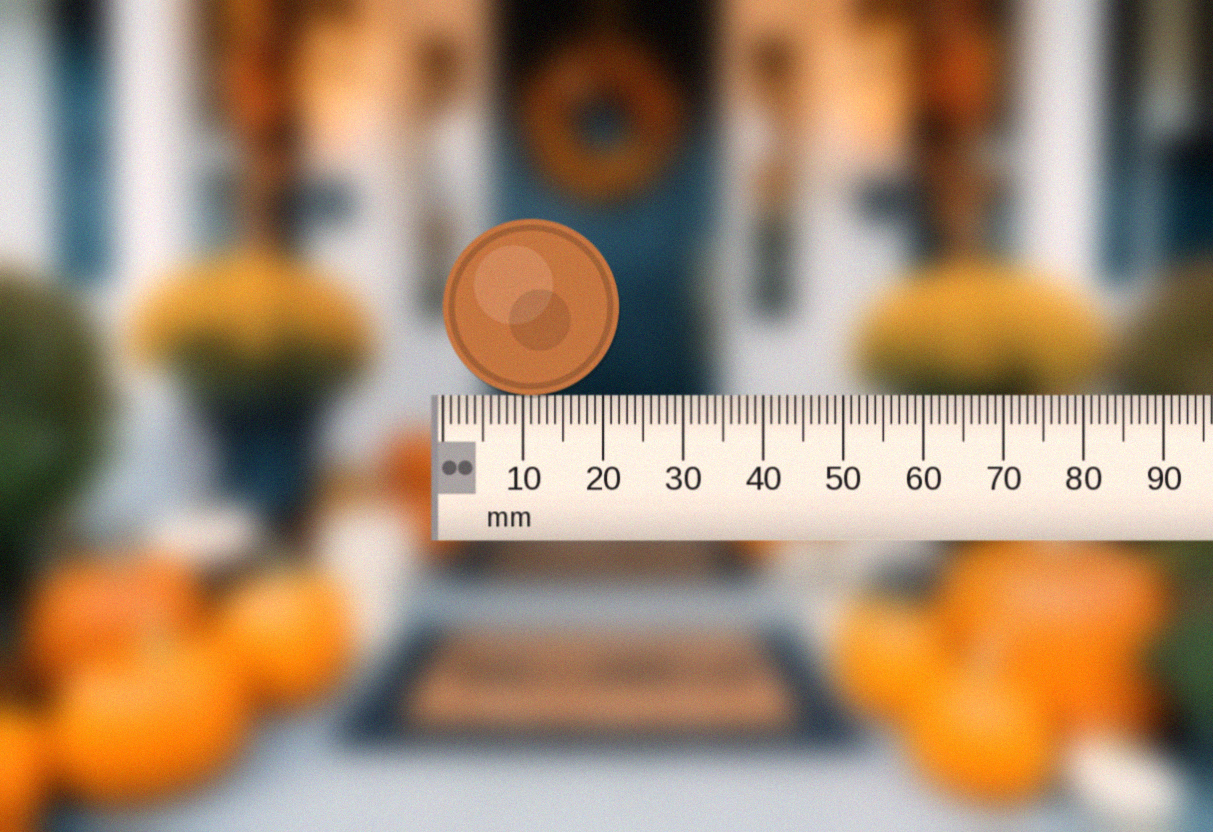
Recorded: 22 mm
